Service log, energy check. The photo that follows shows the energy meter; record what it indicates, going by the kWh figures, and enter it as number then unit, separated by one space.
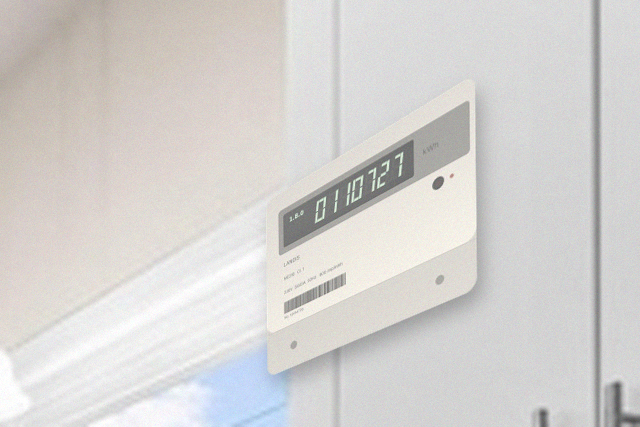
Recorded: 110727 kWh
